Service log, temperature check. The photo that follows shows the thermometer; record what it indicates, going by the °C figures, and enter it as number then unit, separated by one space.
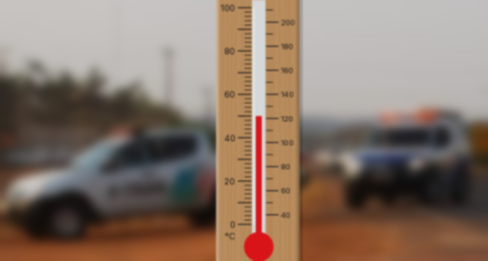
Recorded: 50 °C
